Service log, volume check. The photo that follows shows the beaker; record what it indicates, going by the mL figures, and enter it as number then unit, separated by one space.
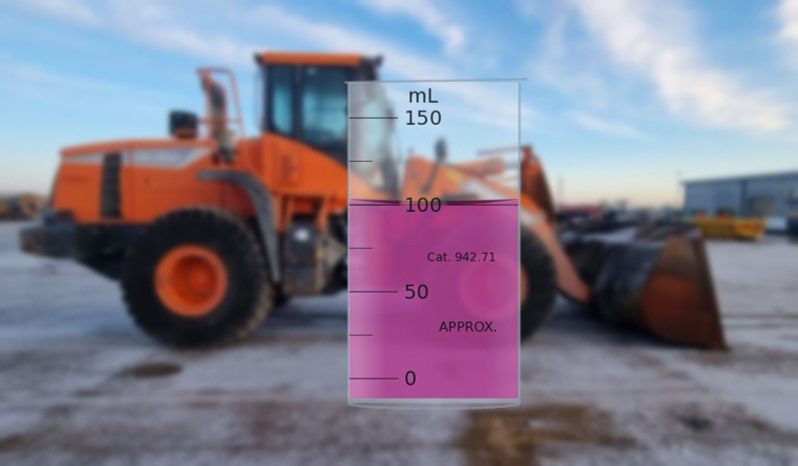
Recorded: 100 mL
